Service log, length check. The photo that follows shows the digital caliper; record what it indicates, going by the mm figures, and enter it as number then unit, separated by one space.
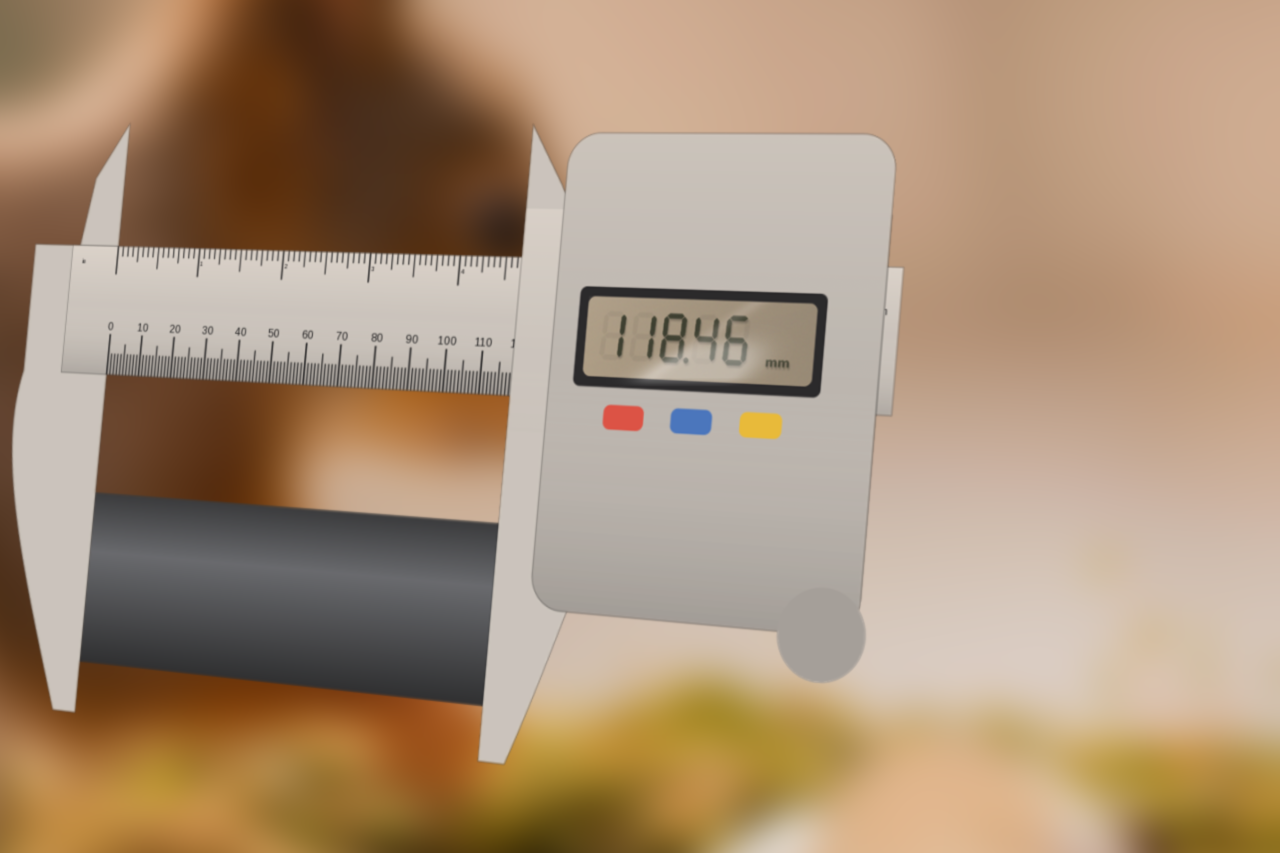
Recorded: 118.46 mm
